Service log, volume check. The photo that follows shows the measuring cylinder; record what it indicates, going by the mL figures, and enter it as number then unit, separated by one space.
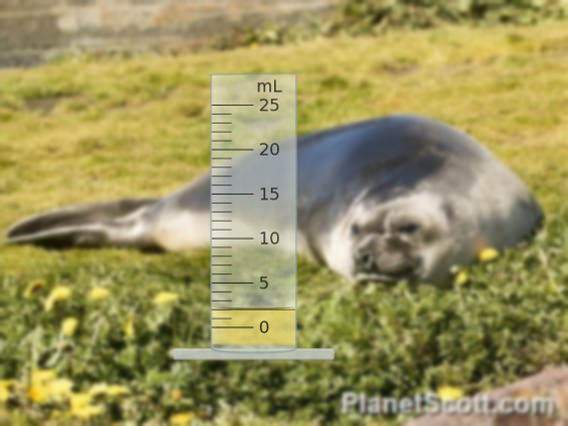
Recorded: 2 mL
